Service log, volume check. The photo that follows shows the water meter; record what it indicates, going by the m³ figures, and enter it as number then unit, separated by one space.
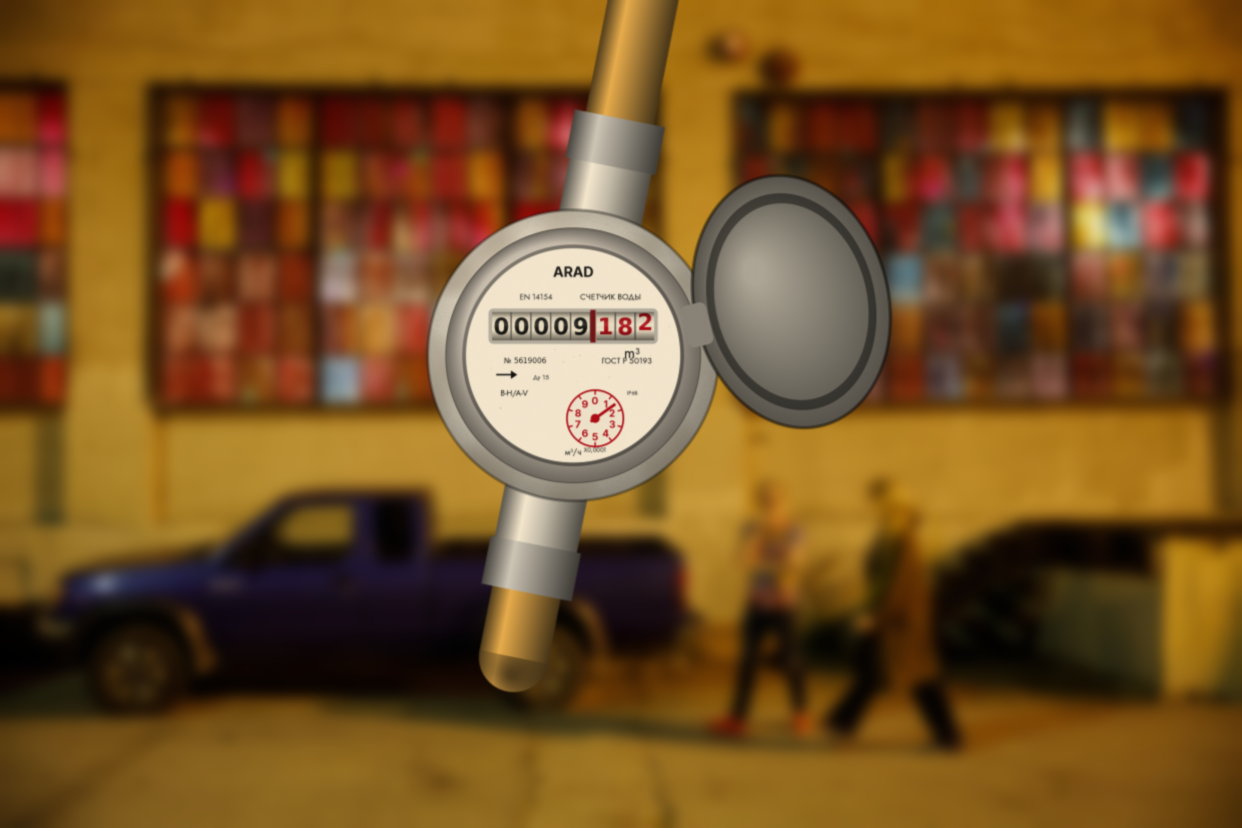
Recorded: 9.1821 m³
